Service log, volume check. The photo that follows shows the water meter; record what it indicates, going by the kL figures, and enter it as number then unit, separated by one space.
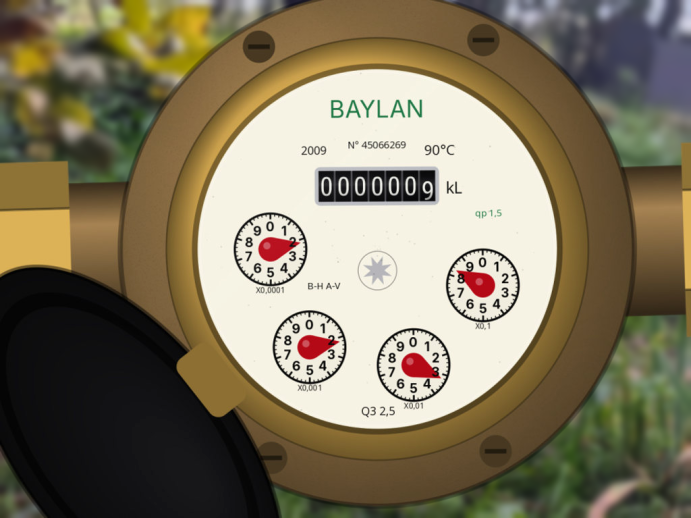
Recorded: 8.8322 kL
